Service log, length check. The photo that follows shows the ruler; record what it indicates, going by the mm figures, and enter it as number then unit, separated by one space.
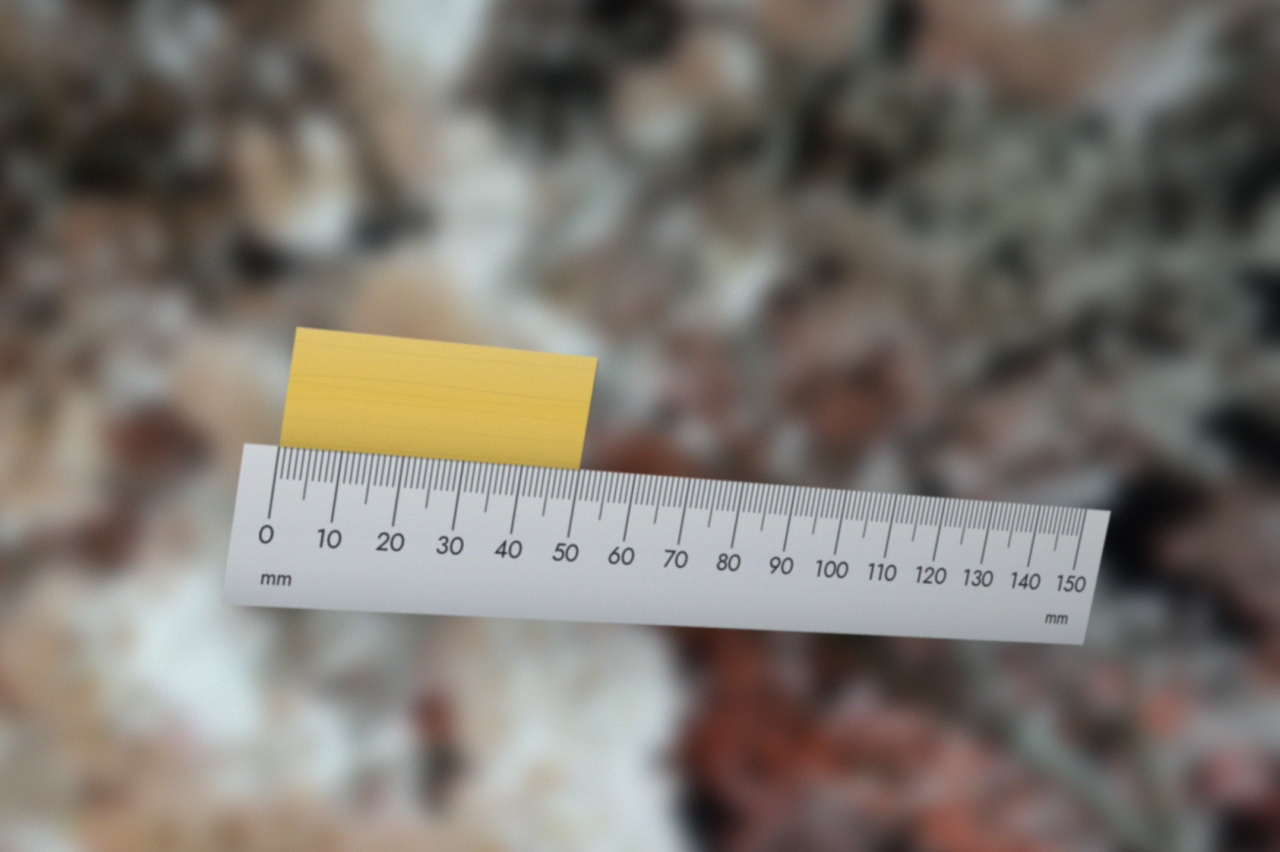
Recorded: 50 mm
